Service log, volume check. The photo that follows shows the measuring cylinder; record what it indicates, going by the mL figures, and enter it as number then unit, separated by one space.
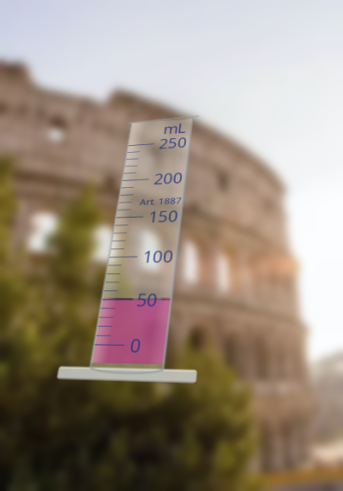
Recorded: 50 mL
